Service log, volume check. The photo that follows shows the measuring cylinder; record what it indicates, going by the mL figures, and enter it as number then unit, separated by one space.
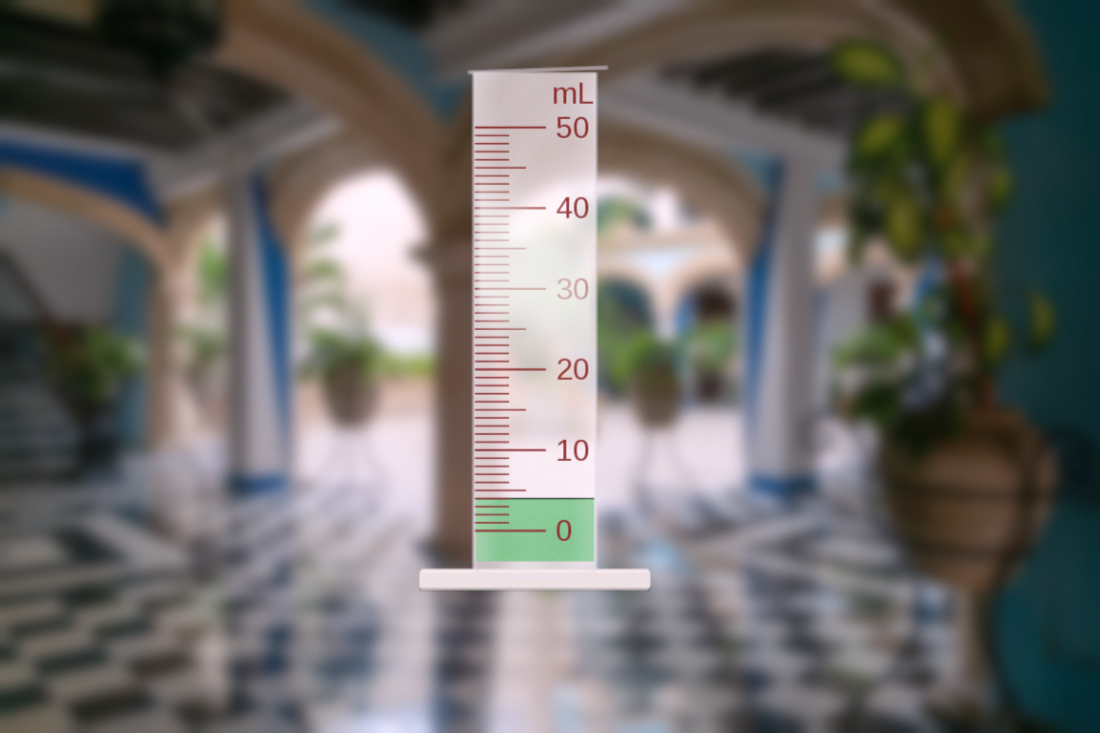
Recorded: 4 mL
